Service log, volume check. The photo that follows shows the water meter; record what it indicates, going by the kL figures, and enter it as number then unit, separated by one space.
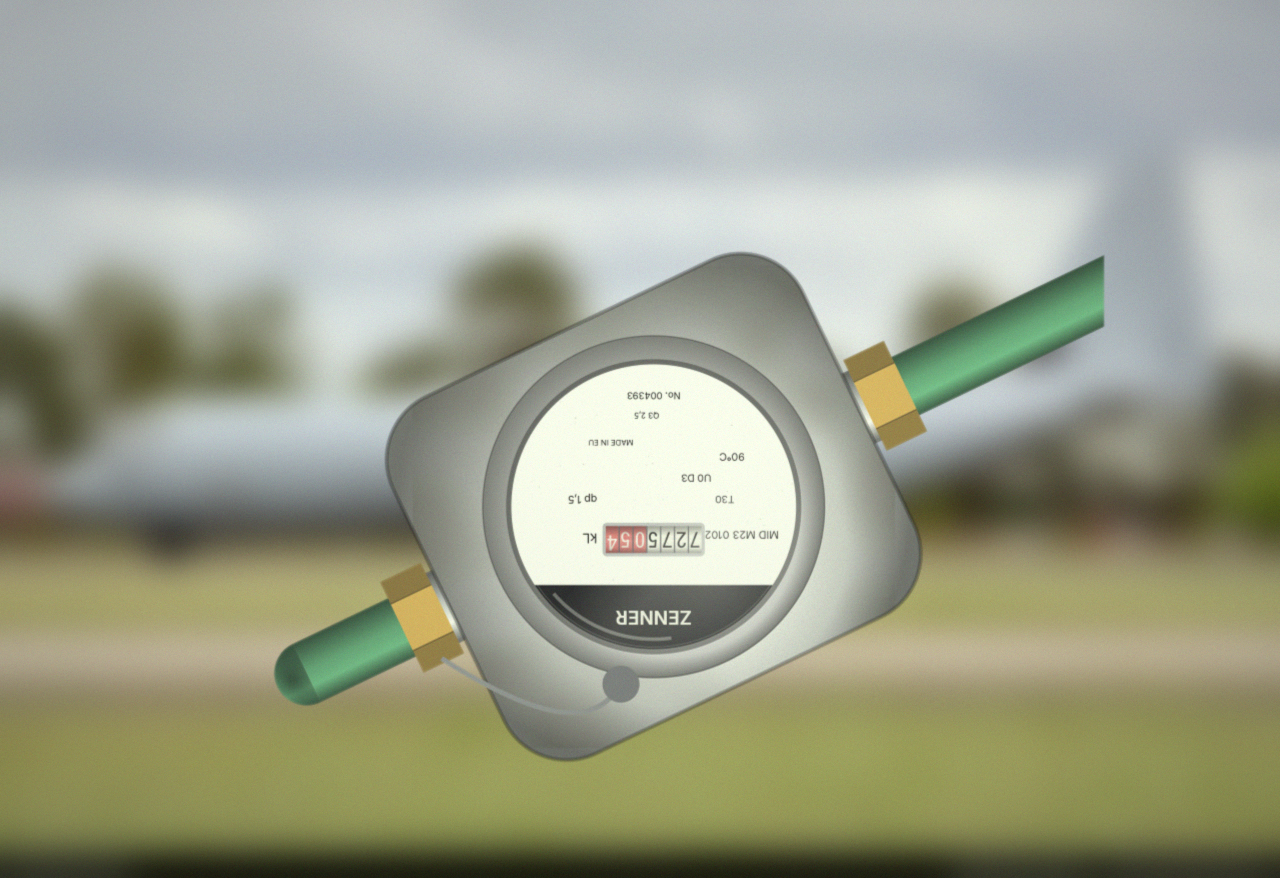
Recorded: 7275.054 kL
